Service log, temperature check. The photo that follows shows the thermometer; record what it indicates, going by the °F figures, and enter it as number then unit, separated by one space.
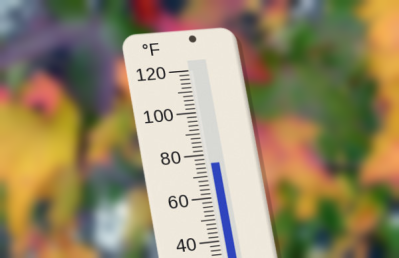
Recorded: 76 °F
